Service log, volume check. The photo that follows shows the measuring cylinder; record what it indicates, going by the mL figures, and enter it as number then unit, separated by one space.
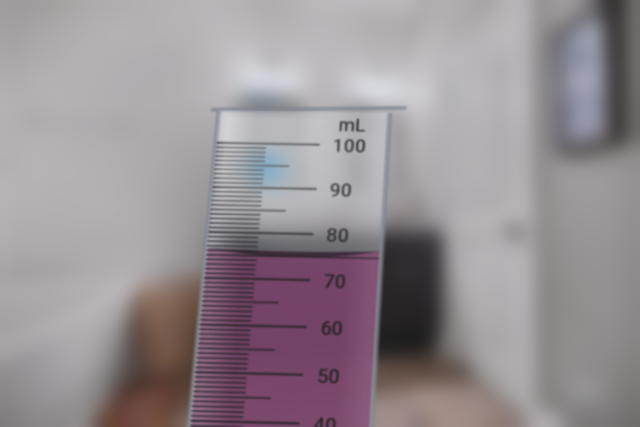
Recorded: 75 mL
